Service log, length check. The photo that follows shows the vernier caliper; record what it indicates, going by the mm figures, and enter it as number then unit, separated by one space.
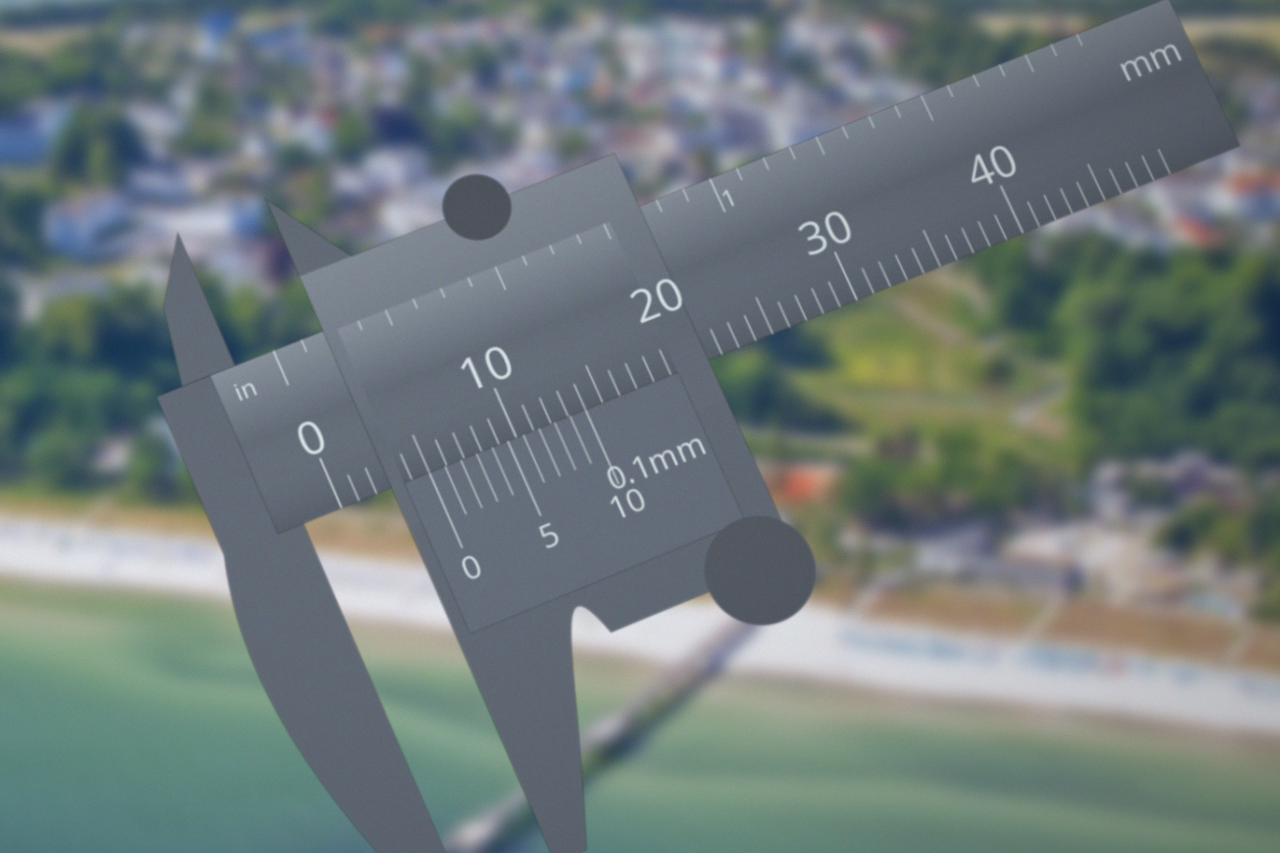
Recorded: 5.0 mm
